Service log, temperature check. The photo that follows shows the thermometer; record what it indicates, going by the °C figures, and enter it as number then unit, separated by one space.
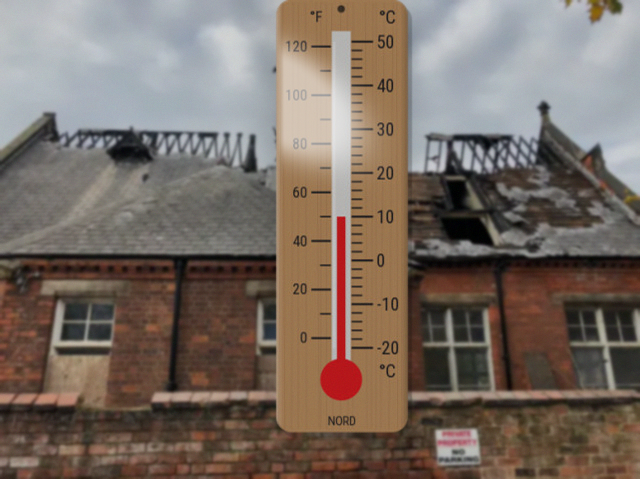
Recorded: 10 °C
